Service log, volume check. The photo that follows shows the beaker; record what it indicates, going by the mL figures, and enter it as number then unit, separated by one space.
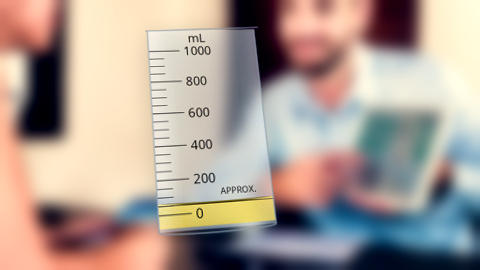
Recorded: 50 mL
